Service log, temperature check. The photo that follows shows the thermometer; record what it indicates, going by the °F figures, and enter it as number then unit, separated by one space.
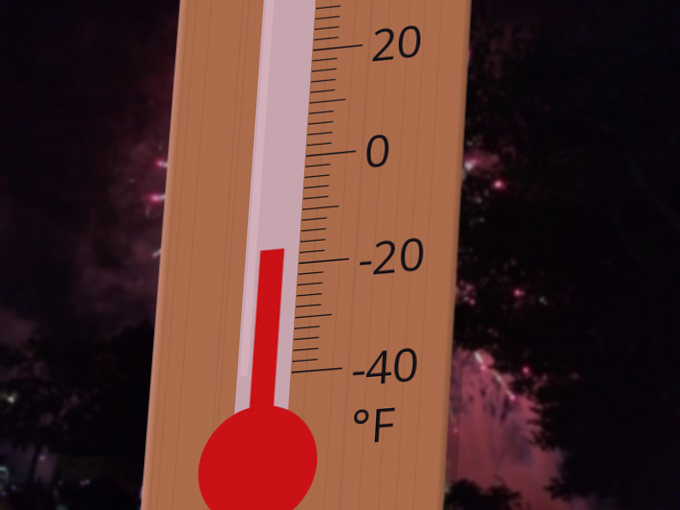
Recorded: -17 °F
